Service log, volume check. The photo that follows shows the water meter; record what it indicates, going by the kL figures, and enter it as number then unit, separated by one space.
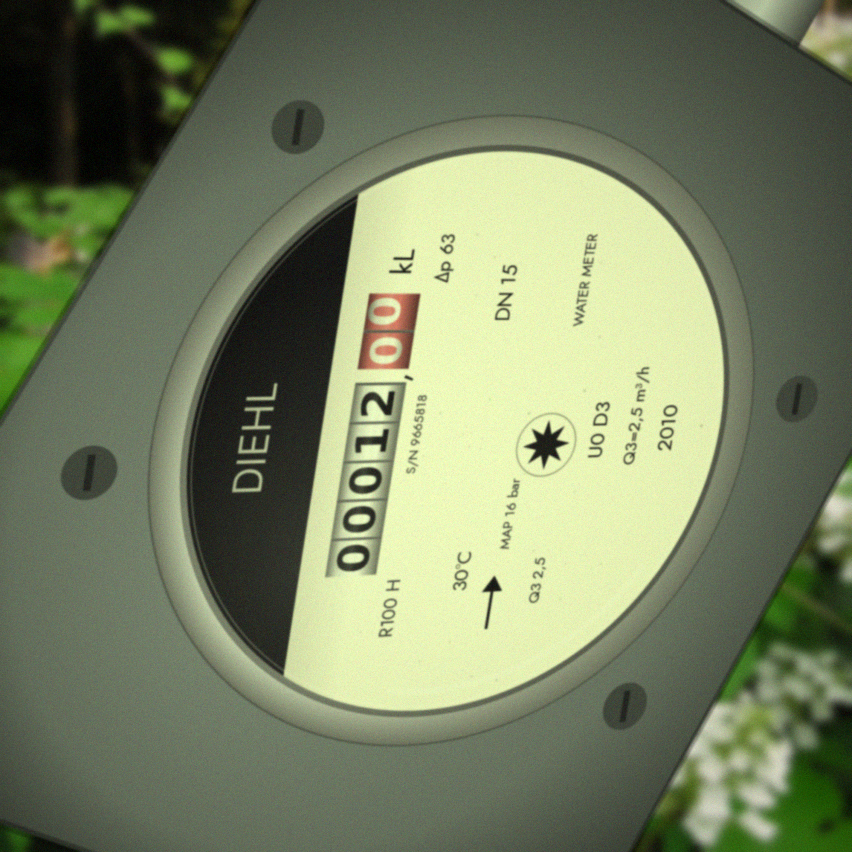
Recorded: 12.00 kL
